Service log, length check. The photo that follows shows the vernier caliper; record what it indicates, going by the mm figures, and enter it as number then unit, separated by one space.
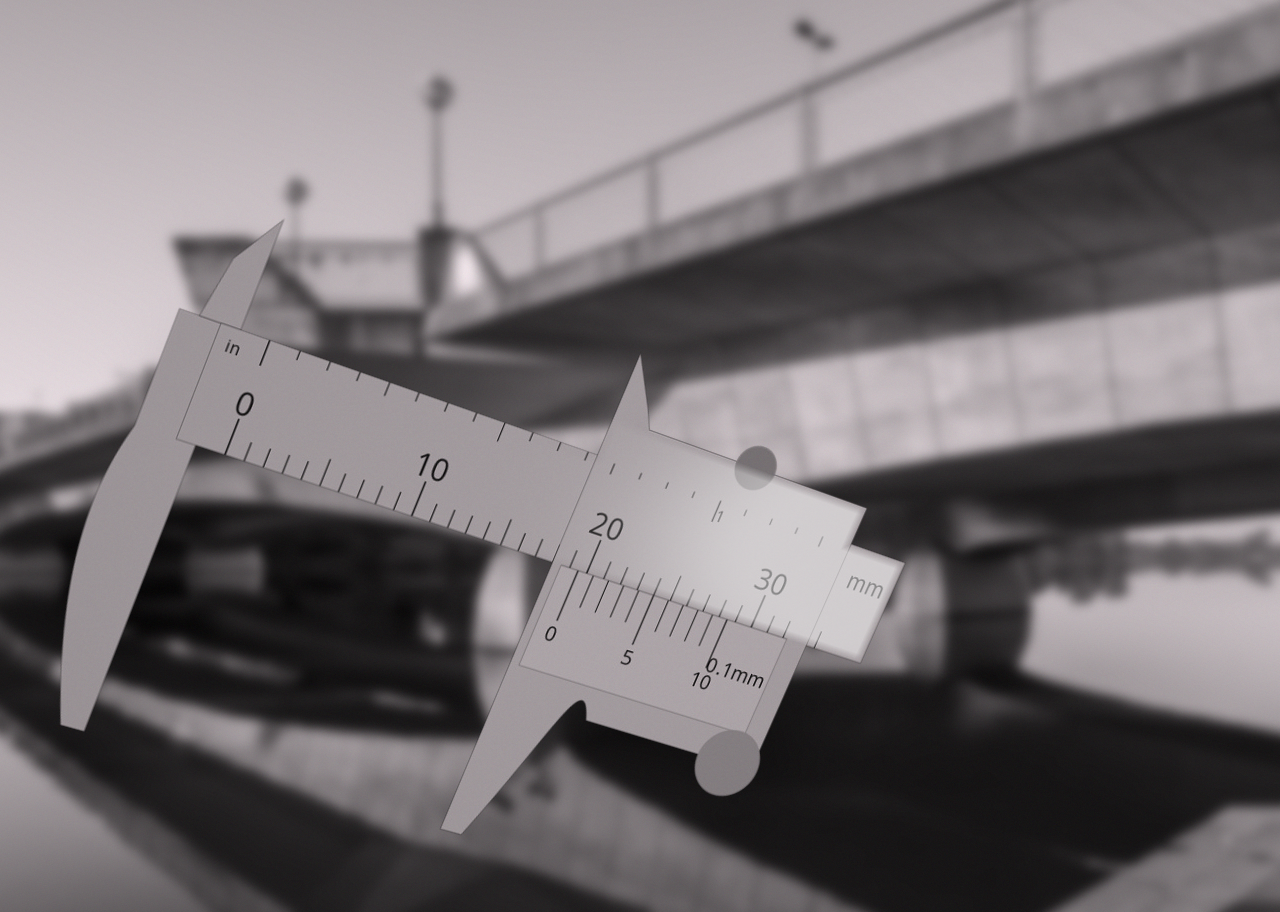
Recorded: 19.5 mm
